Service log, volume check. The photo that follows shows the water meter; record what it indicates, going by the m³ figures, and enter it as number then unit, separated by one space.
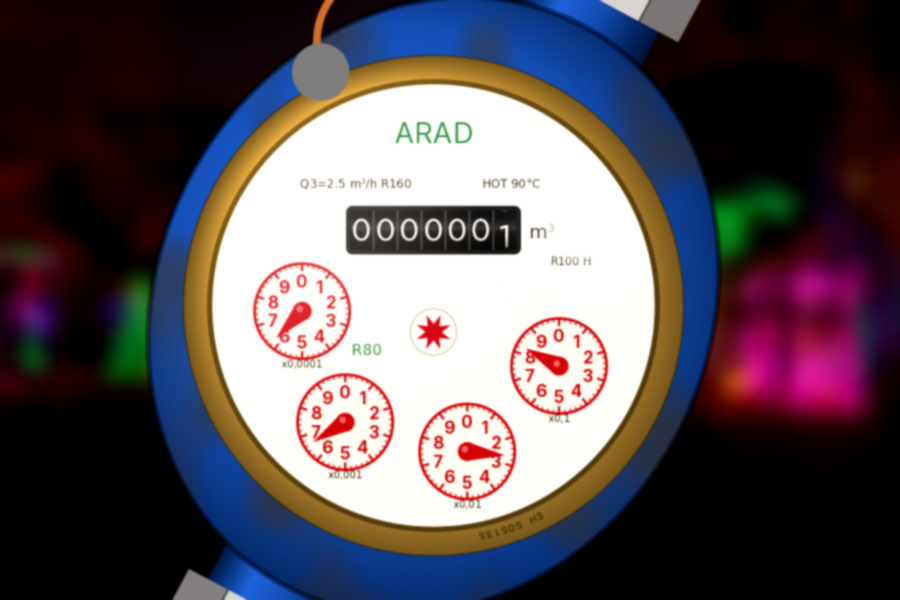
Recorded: 0.8266 m³
